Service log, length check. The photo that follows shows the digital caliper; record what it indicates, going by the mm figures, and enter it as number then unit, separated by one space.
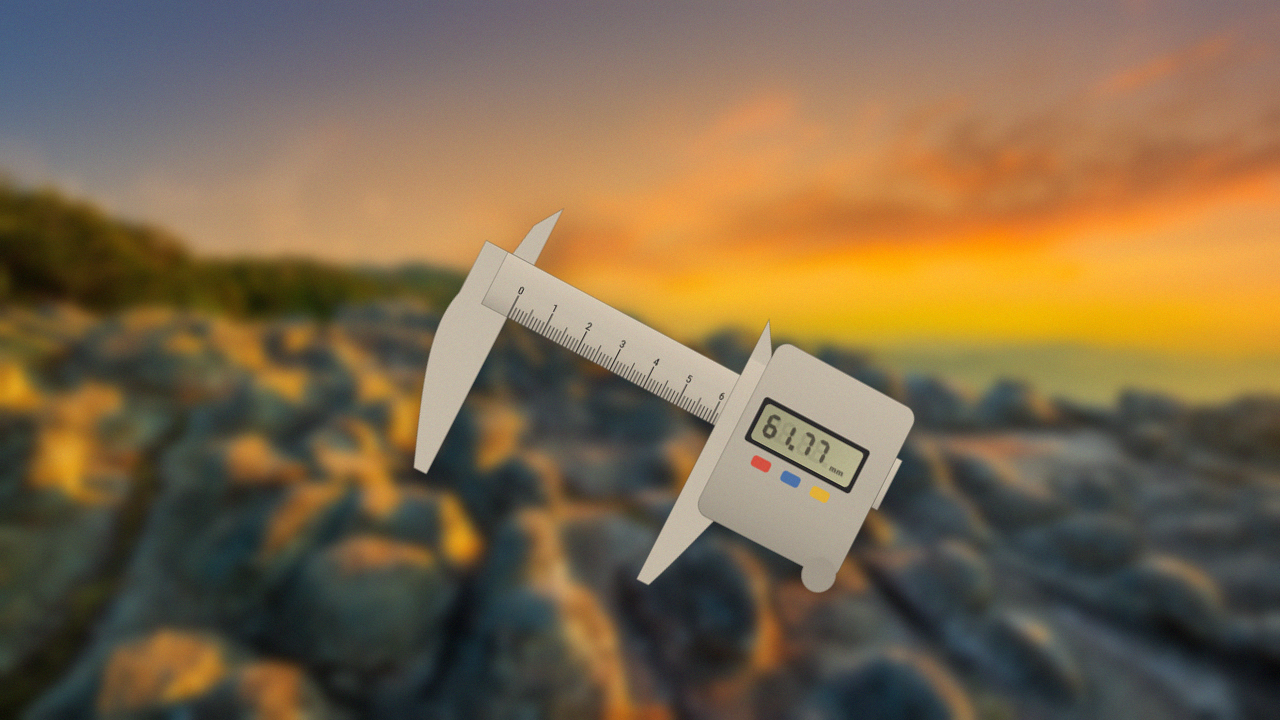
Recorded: 61.77 mm
